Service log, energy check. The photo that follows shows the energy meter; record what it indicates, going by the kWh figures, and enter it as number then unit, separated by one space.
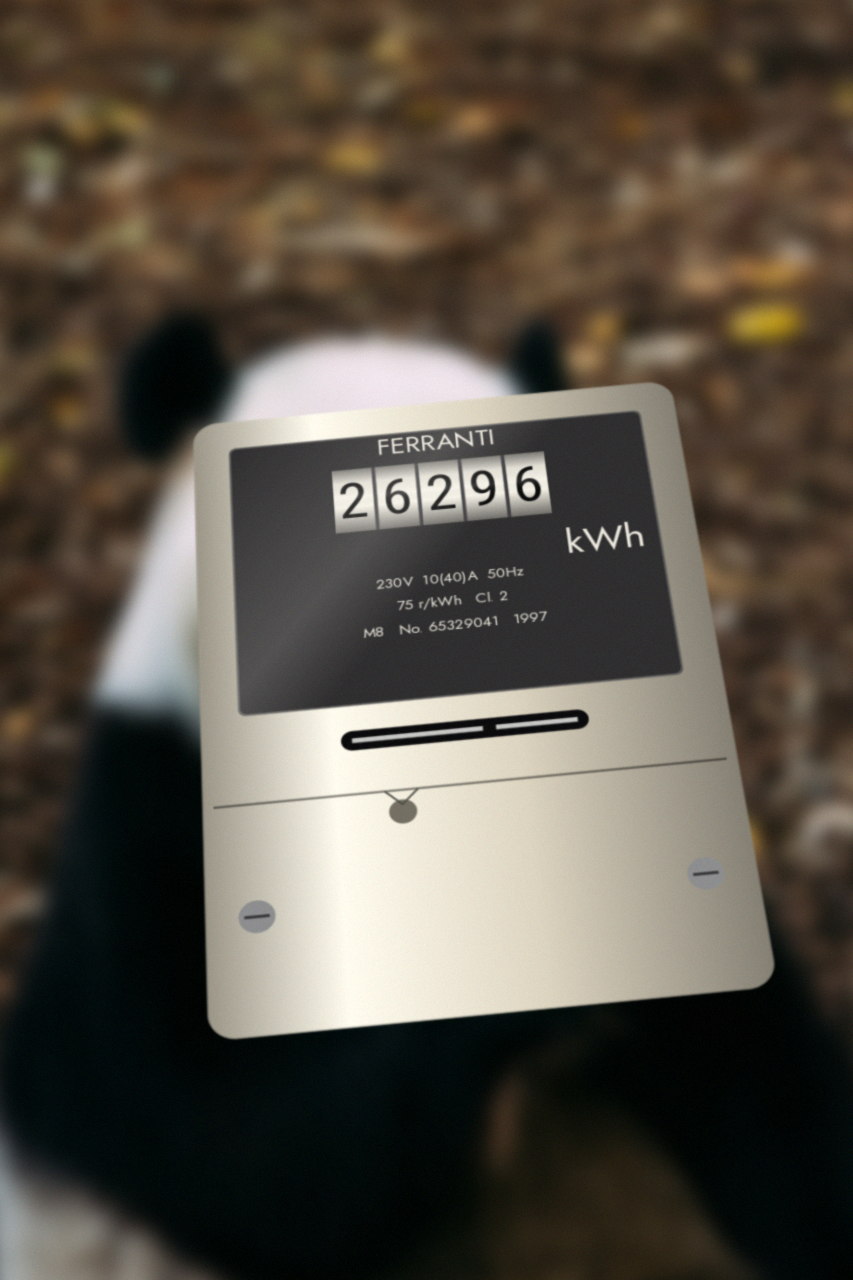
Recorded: 26296 kWh
